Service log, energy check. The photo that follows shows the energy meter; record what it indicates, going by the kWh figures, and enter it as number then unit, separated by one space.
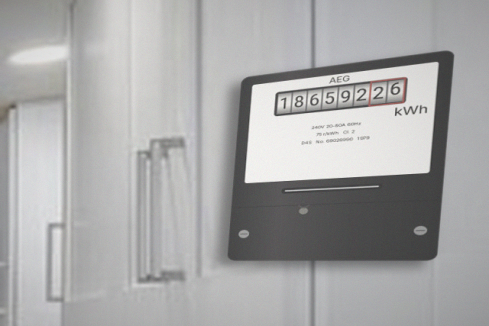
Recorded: 186592.26 kWh
